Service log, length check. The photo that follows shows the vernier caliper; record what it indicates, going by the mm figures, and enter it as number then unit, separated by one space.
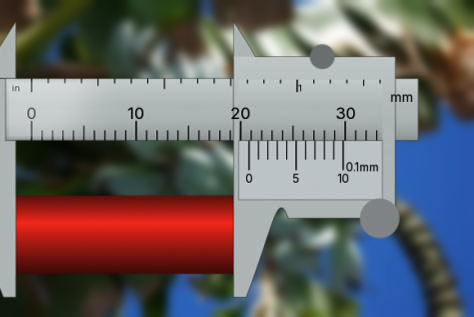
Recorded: 20.8 mm
